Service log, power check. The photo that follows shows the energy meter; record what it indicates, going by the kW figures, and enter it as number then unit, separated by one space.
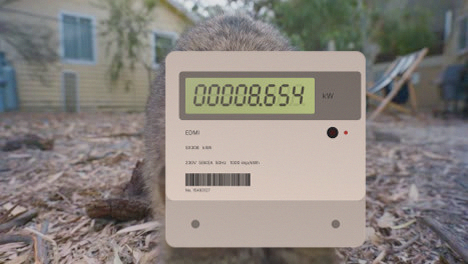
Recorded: 8.654 kW
